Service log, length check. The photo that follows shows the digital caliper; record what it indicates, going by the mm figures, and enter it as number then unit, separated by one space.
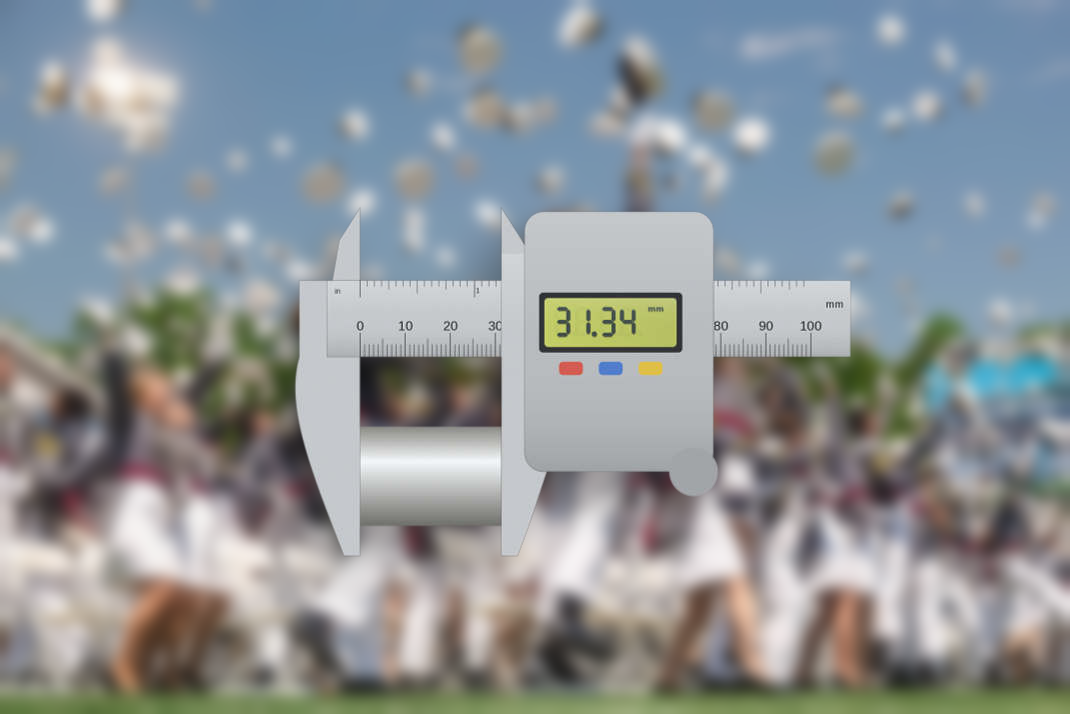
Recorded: 31.34 mm
